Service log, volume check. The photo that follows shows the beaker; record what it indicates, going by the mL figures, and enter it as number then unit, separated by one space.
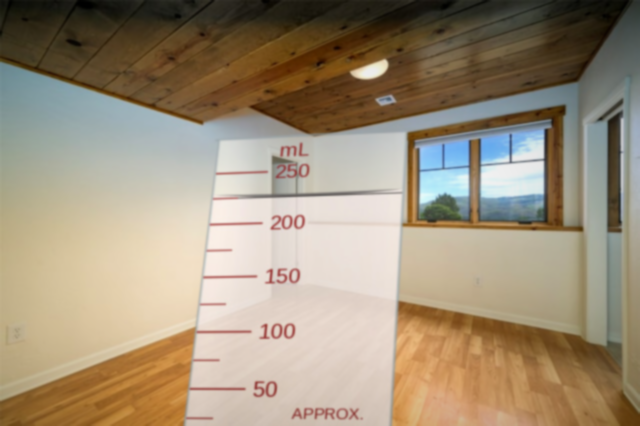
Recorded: 225 mL
